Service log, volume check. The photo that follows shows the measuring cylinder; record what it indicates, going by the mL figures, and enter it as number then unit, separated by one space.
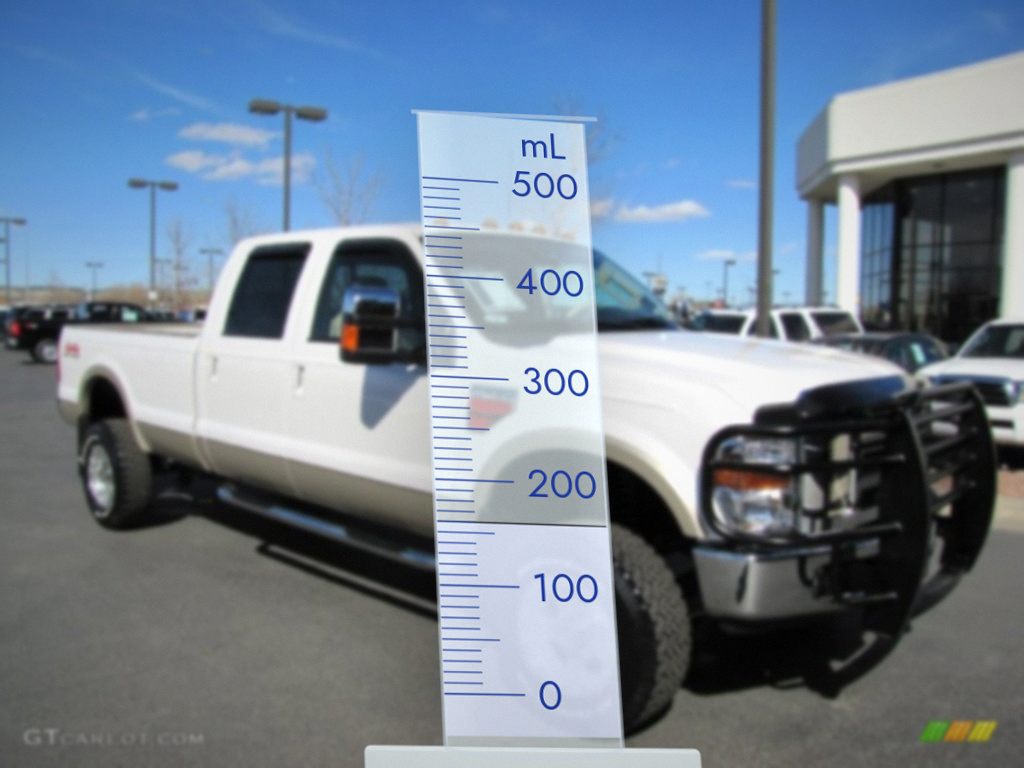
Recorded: 160 mL
